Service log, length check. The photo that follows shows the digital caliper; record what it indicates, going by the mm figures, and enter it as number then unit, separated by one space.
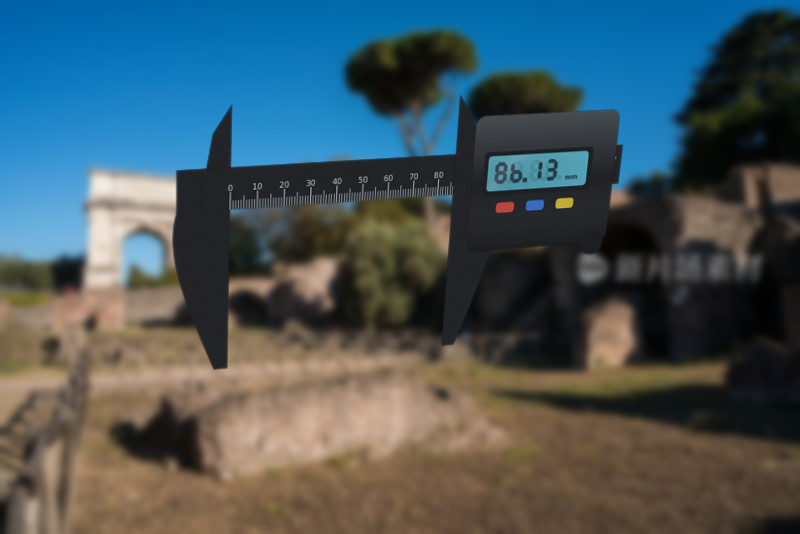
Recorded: 86.13 mm
